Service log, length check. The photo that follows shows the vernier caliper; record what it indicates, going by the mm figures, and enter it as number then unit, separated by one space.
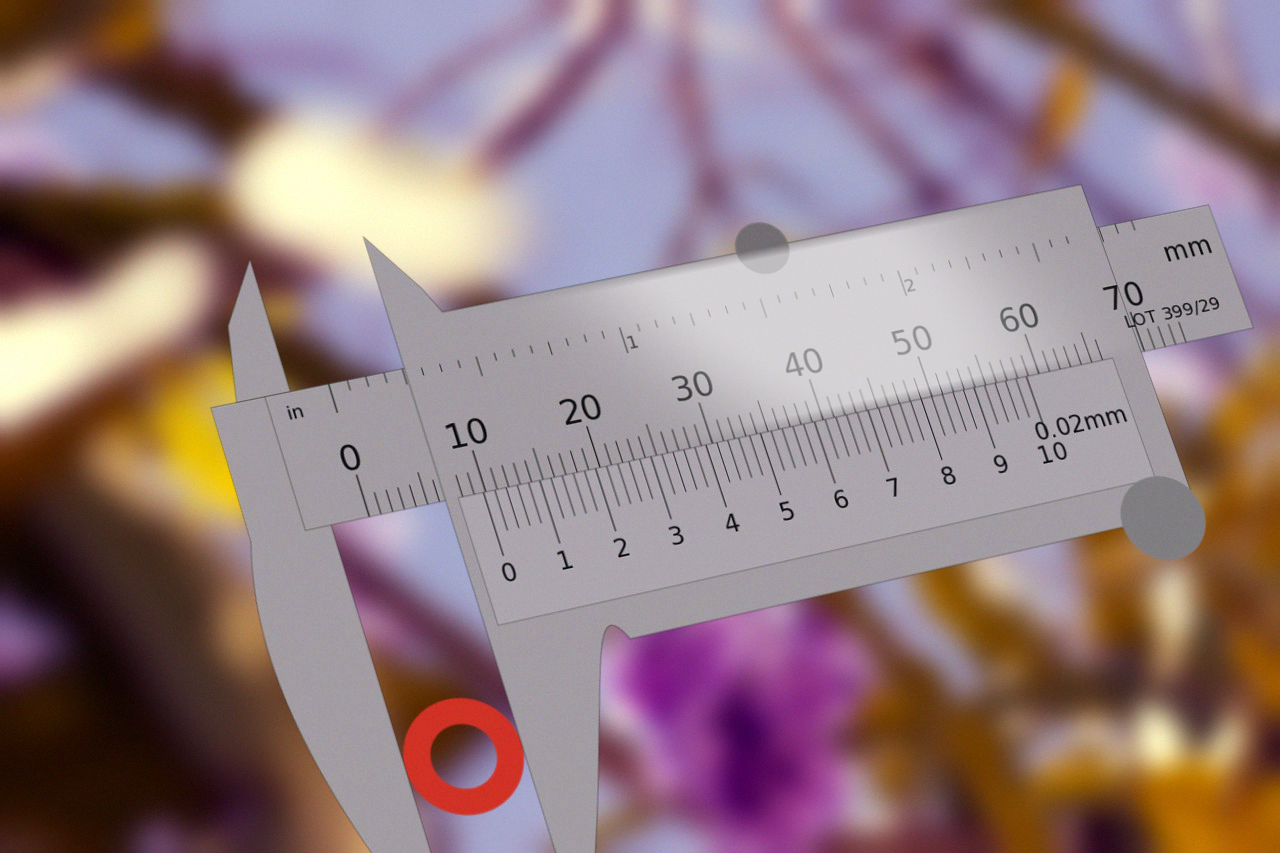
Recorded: 9.8 mm
